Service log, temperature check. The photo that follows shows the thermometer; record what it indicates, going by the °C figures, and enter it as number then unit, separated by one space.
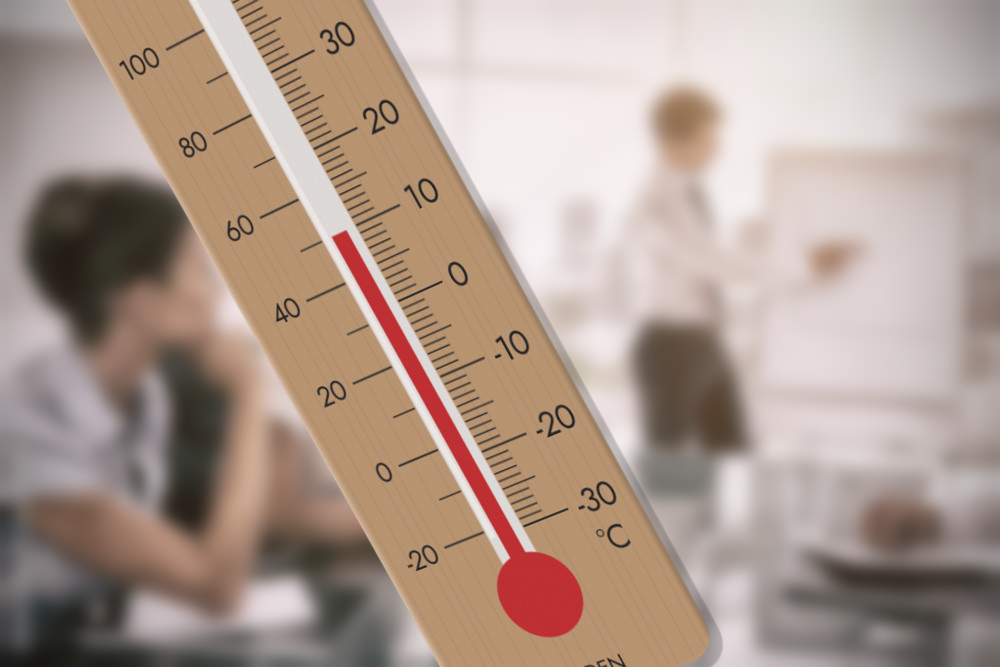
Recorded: 10 °C
